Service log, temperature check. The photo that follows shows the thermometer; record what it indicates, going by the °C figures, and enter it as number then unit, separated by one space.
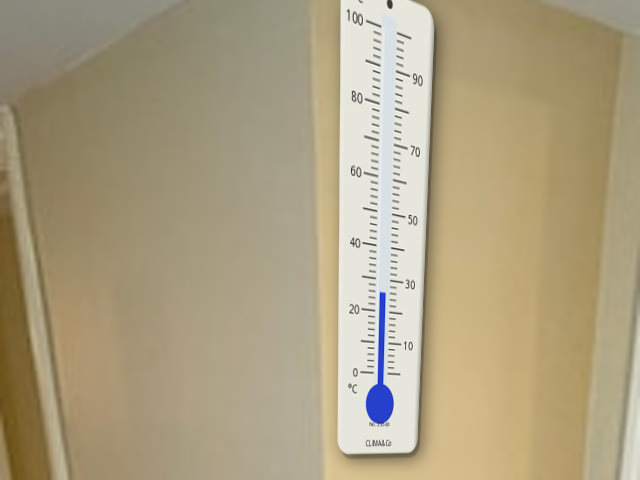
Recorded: 26 °C
